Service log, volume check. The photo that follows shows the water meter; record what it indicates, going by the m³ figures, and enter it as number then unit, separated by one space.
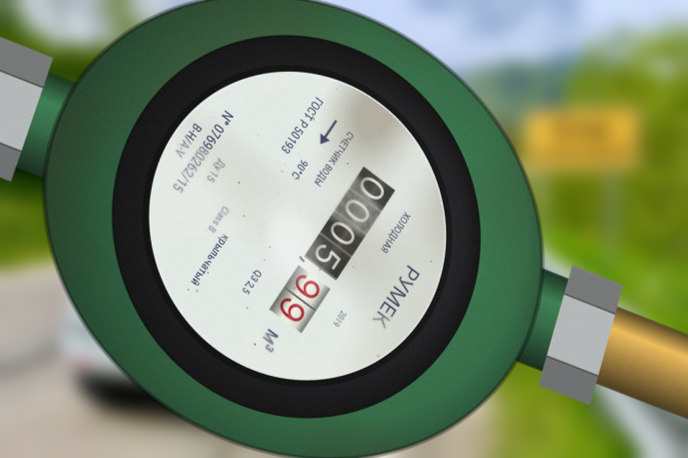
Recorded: 5.99 m³
